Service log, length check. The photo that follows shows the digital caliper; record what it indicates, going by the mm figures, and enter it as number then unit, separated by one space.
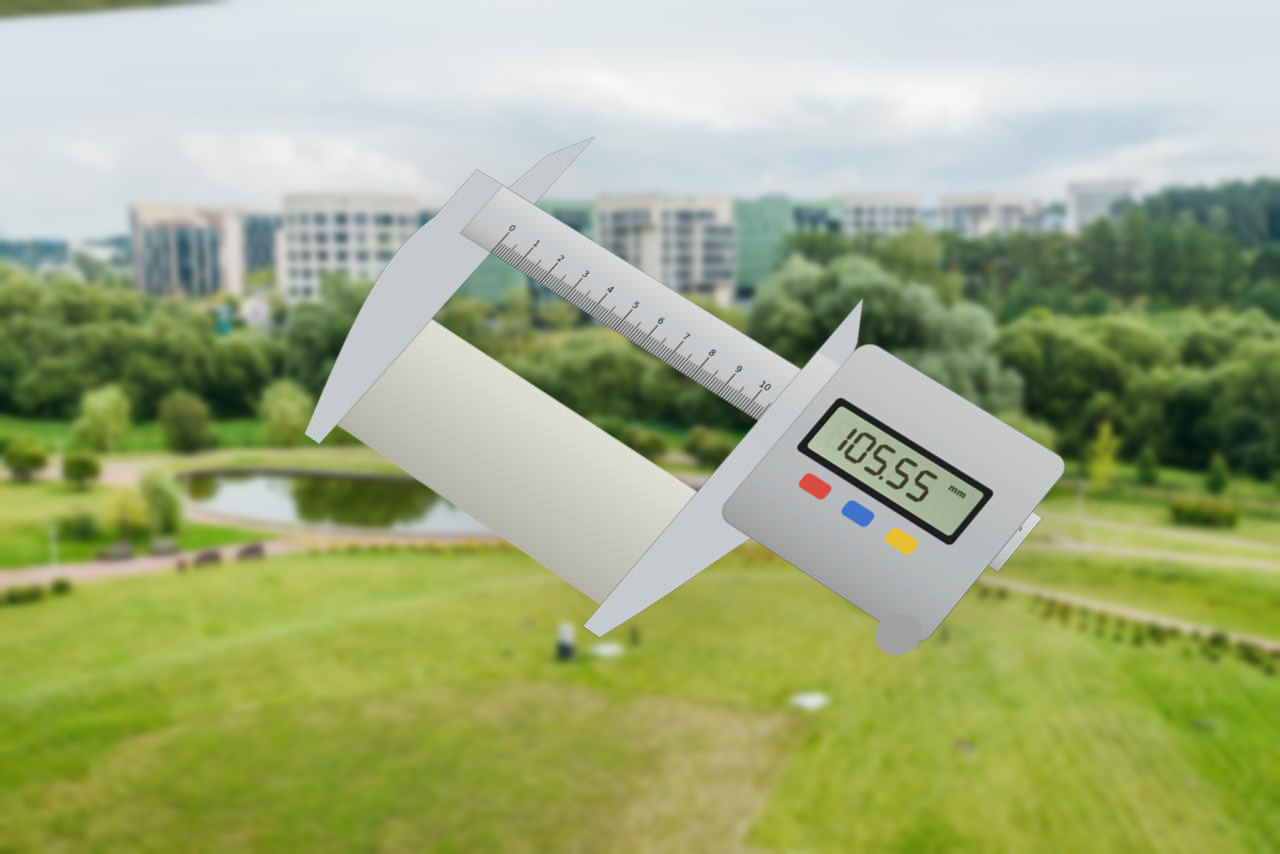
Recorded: 105.55 mm
